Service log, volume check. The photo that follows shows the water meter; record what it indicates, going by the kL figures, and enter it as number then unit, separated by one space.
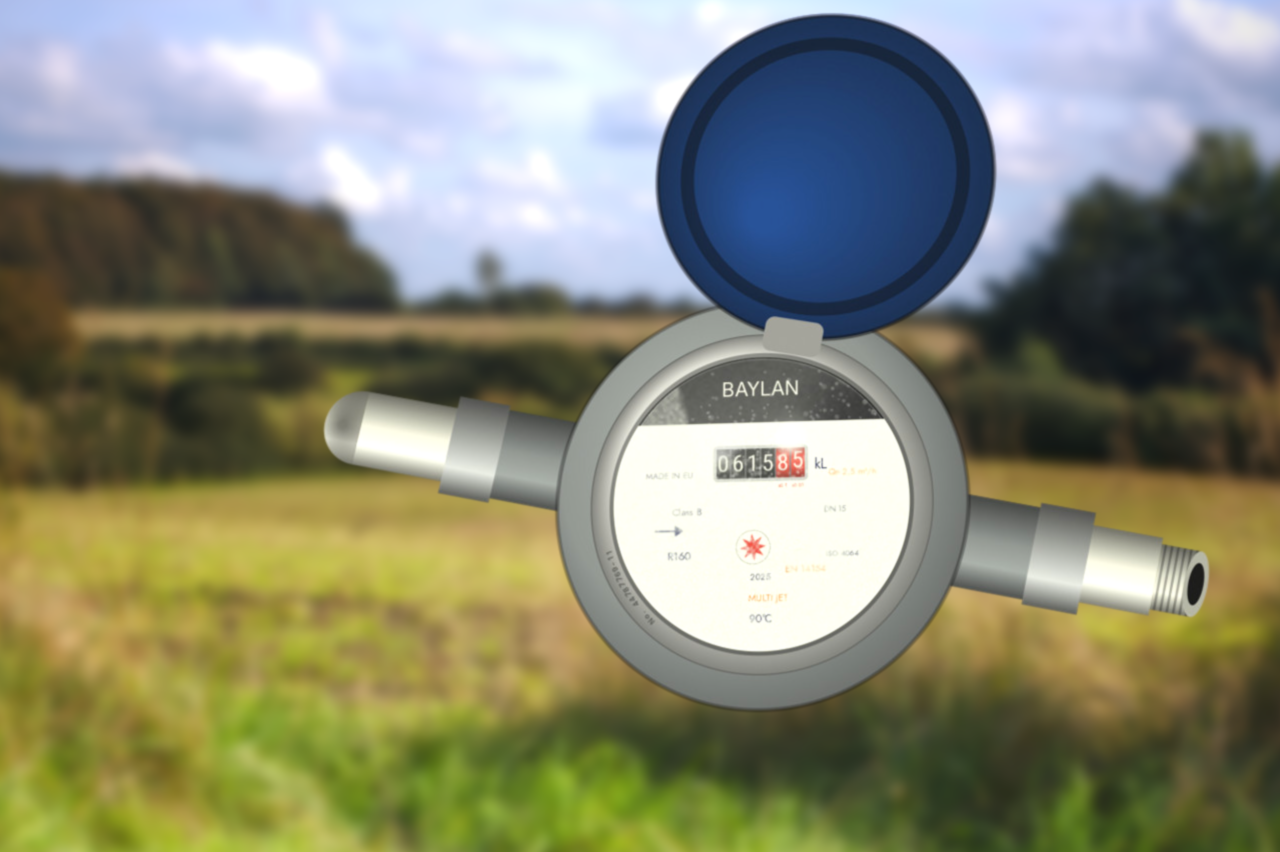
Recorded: 615.85 kL
